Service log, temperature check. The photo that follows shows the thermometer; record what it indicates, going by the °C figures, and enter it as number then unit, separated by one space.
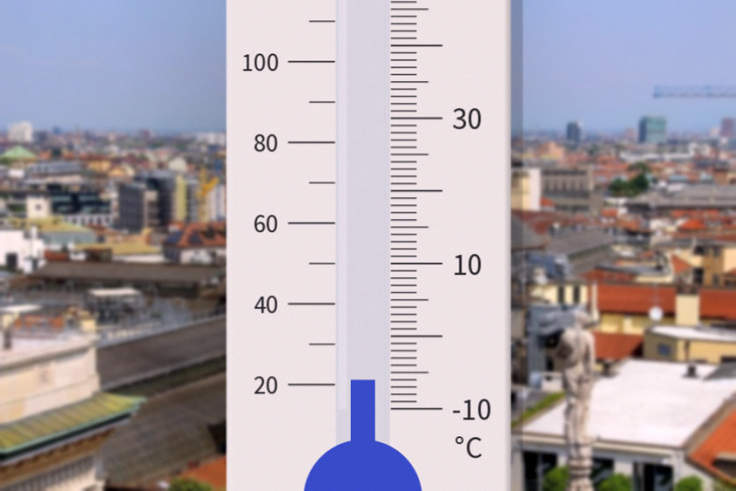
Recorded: -6 °C
